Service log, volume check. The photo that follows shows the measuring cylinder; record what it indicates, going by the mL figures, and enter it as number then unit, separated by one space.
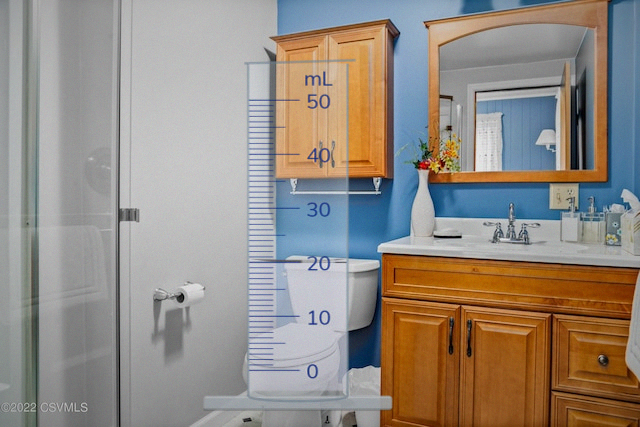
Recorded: 20 mL
